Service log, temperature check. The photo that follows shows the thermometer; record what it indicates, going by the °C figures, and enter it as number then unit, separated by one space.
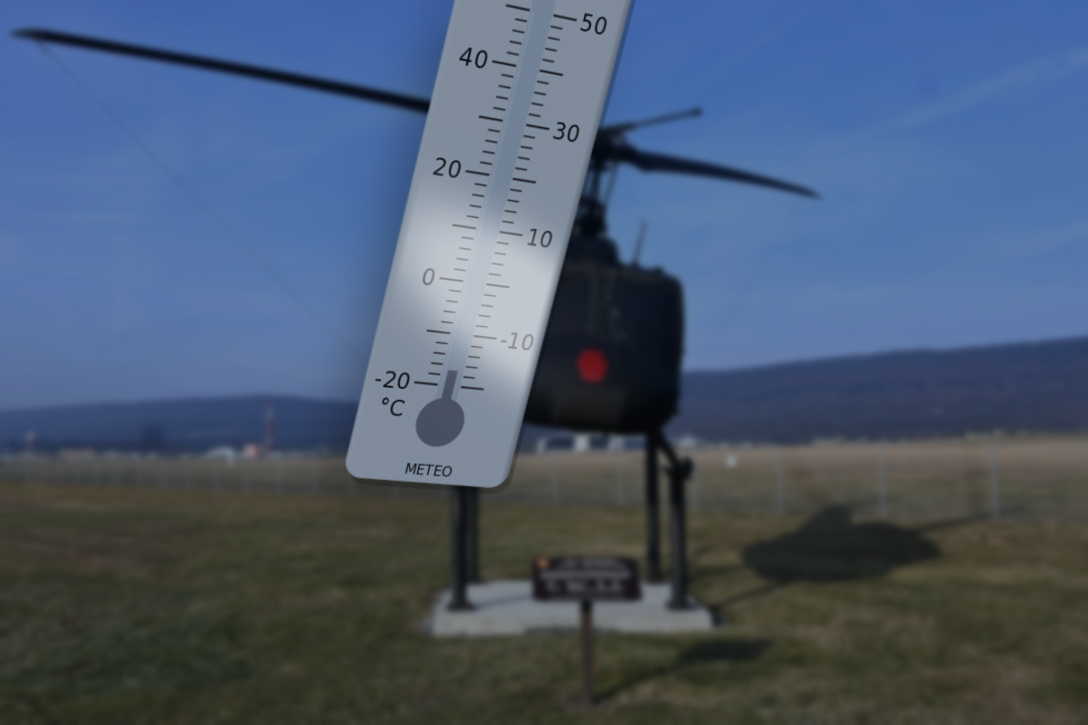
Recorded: -17 °C
